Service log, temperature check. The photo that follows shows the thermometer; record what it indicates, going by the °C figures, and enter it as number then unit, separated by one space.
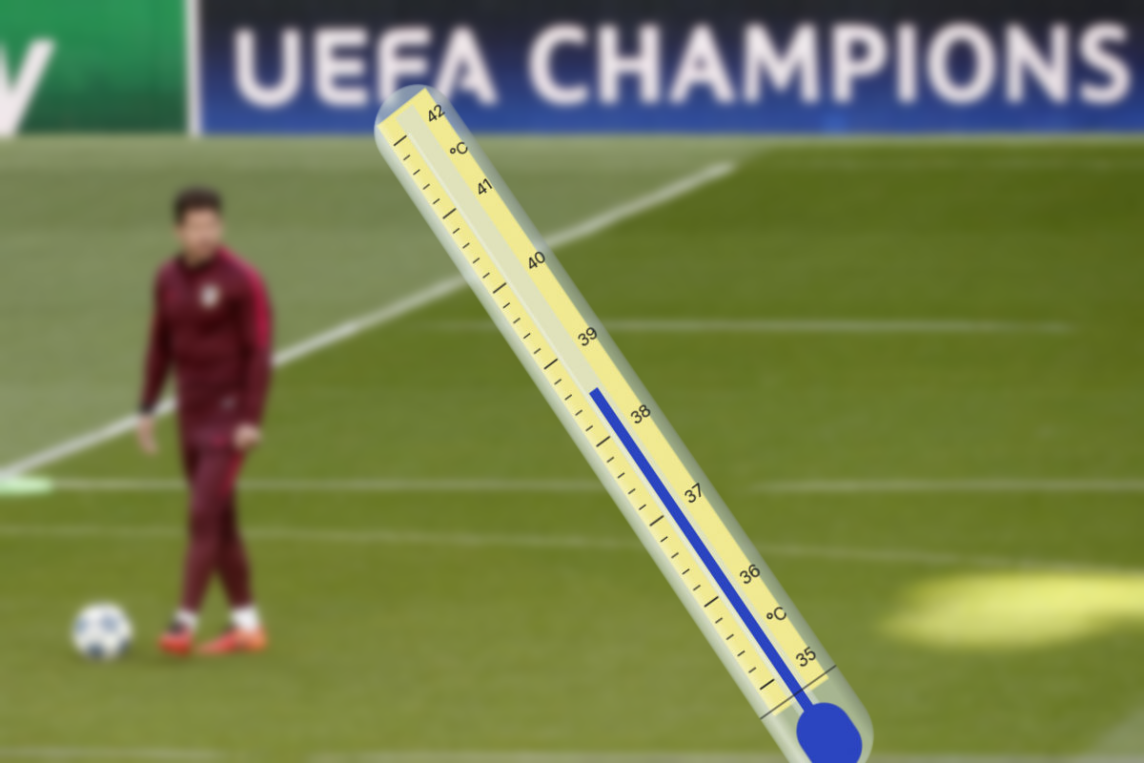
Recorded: 38.5 °C
